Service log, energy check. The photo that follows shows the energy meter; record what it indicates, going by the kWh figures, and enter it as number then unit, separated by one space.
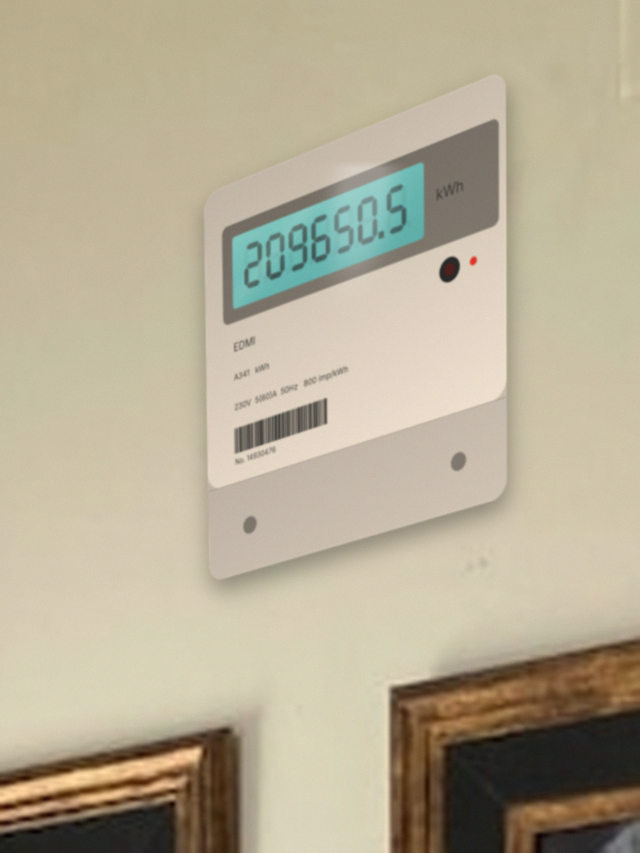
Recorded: 209650.5 kWh
